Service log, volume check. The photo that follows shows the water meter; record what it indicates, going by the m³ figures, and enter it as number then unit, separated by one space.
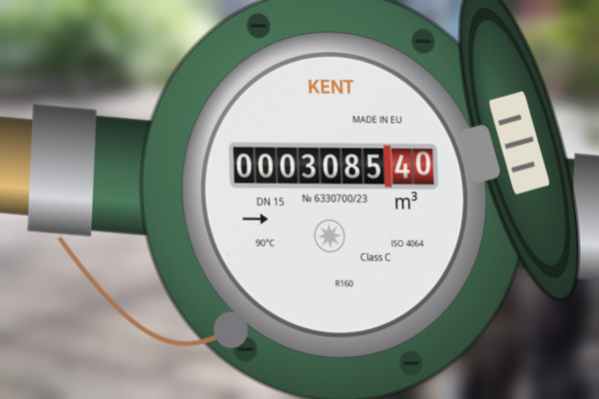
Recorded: 3085.40 m³
